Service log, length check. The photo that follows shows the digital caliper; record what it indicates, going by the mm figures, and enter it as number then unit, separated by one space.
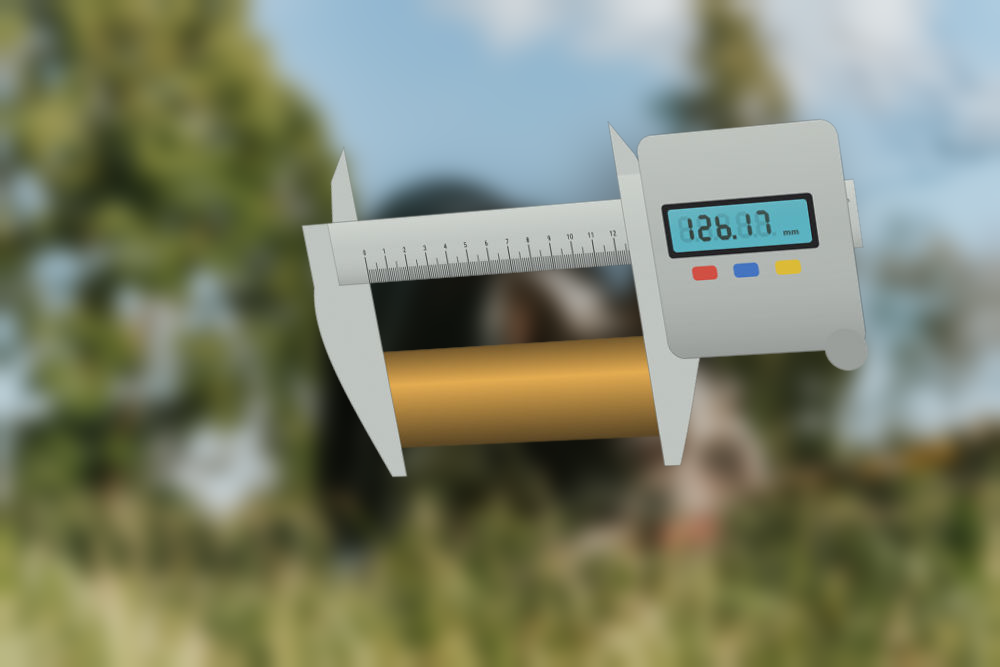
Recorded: 126.17 mm
